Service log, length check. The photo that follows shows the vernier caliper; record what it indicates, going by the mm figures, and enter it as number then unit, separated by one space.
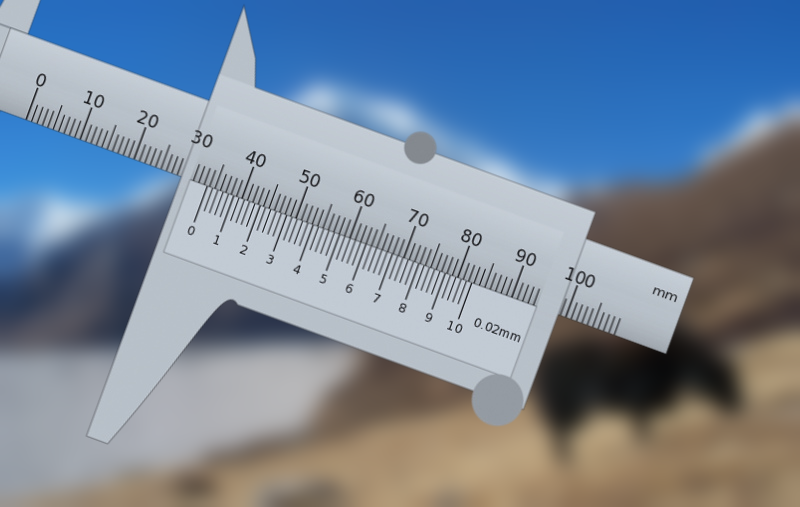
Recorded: 33.6 mm
